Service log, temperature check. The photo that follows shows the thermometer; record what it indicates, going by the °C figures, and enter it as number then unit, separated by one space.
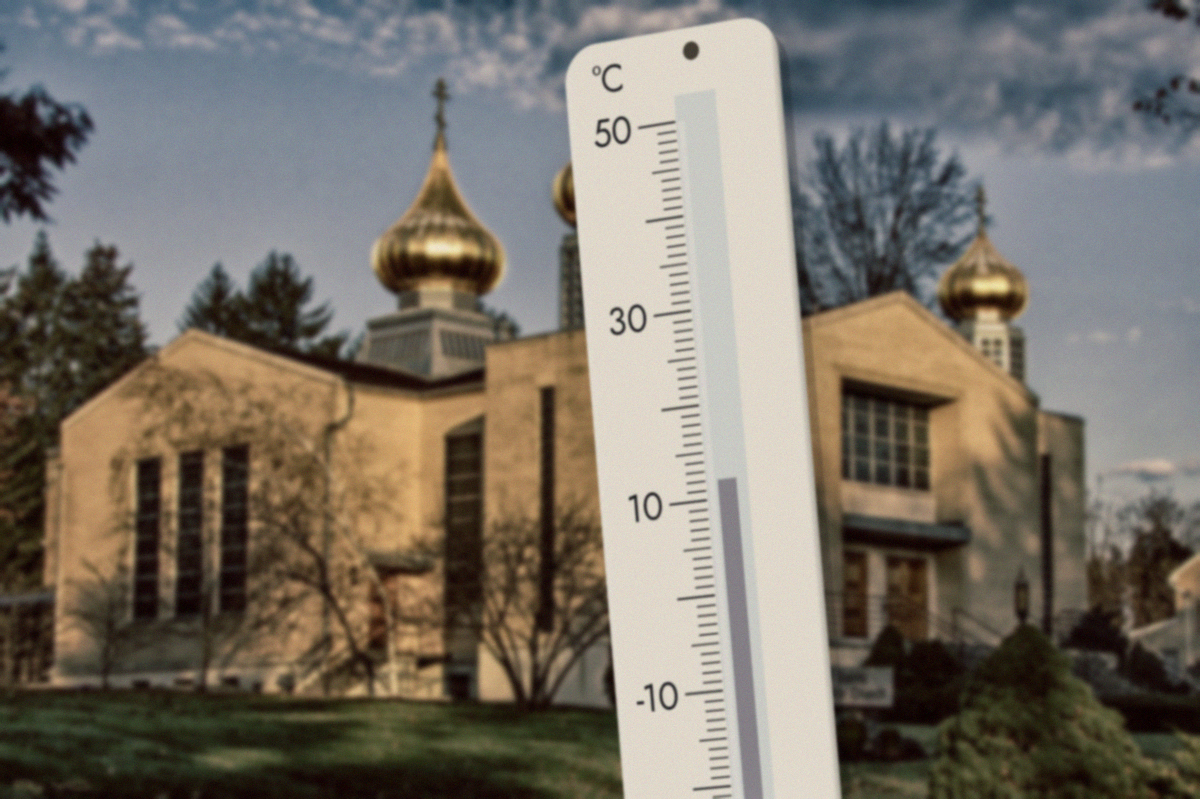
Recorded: 12 °C
